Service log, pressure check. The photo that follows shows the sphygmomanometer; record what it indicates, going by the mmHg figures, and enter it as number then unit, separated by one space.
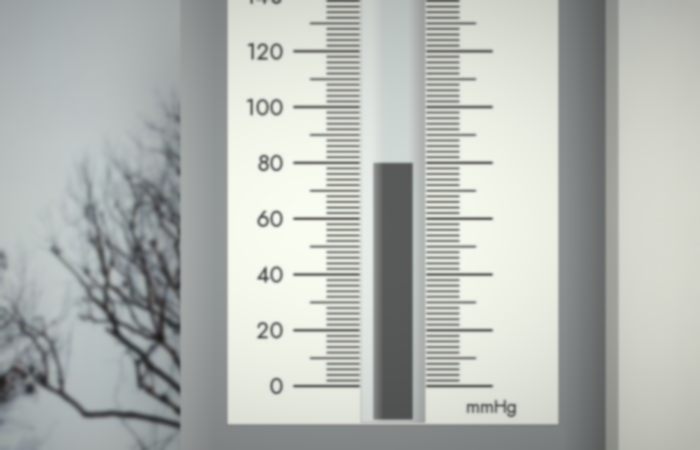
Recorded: 80 mmHg
